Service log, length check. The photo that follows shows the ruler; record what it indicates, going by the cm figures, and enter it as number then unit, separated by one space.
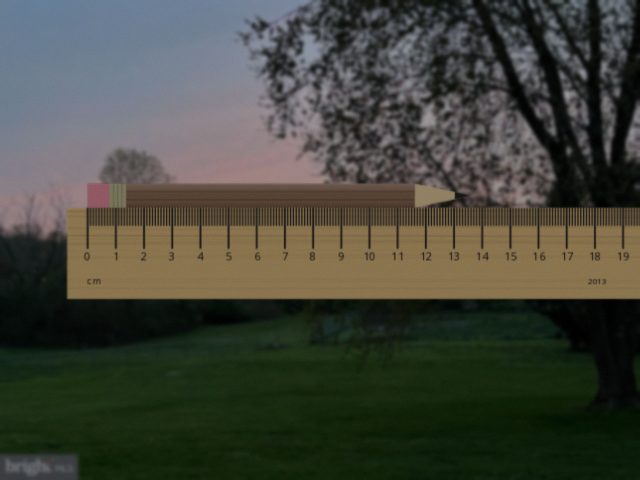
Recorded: 13.5 cm
